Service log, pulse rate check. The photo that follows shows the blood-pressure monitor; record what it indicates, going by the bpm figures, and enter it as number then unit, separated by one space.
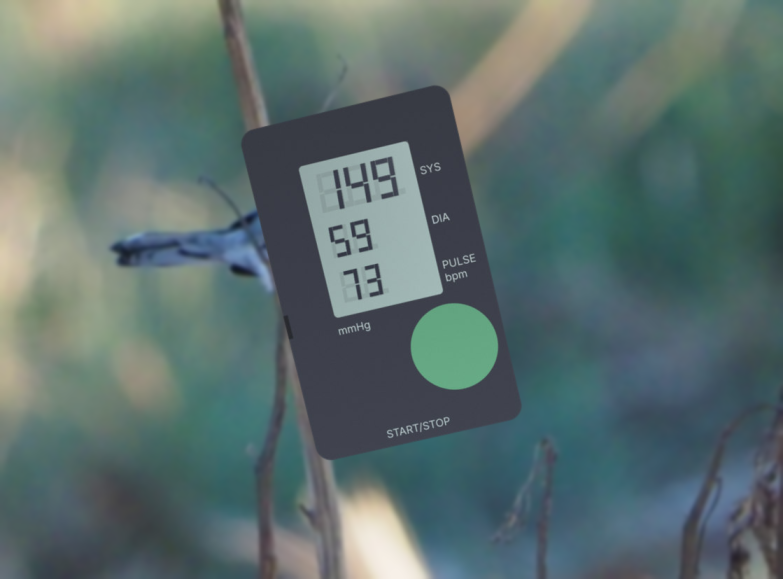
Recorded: 73 bpm
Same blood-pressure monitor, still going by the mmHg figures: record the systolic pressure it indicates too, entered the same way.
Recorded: 149 mmHg
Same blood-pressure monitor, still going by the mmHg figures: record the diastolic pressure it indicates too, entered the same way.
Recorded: 59 mmHg
